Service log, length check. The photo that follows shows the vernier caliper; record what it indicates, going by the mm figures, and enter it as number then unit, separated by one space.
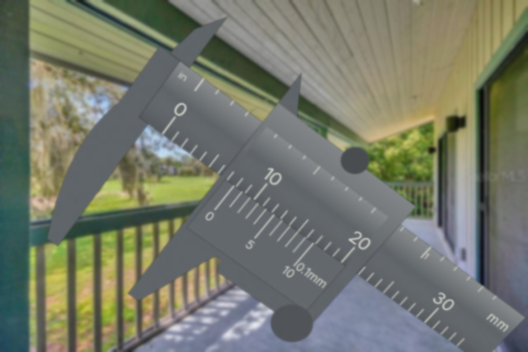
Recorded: 7.8 mm
